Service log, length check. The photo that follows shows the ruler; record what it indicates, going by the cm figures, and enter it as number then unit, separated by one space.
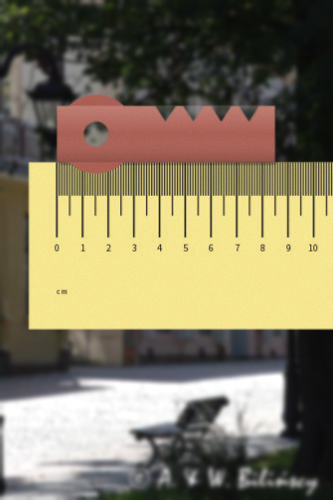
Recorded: 8.5 cm
